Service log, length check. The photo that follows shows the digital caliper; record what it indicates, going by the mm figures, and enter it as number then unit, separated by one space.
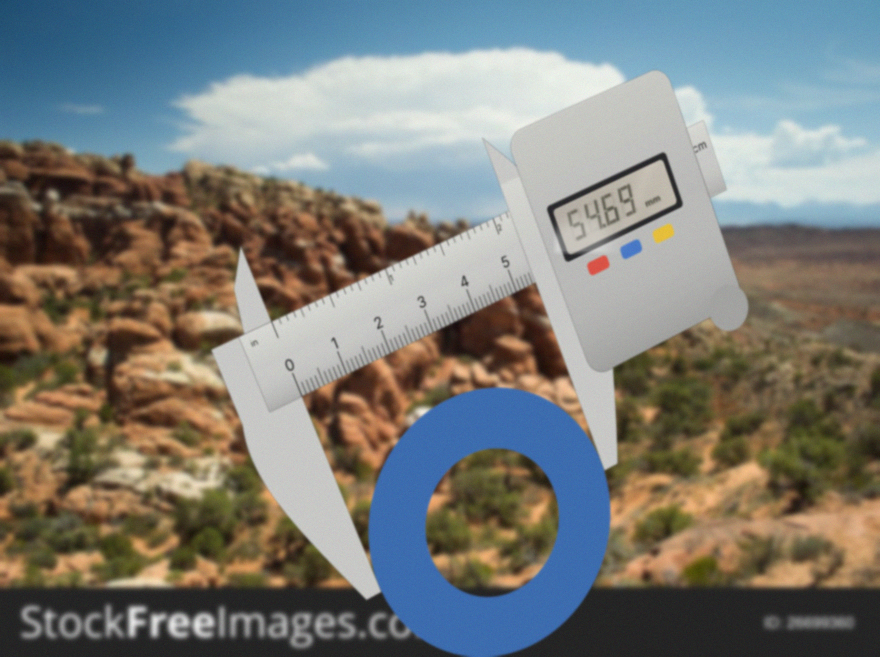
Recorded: 54.69 mm
